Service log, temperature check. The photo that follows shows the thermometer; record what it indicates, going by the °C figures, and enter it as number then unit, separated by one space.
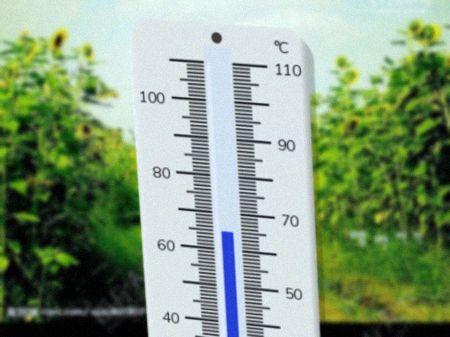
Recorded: 65 °C
